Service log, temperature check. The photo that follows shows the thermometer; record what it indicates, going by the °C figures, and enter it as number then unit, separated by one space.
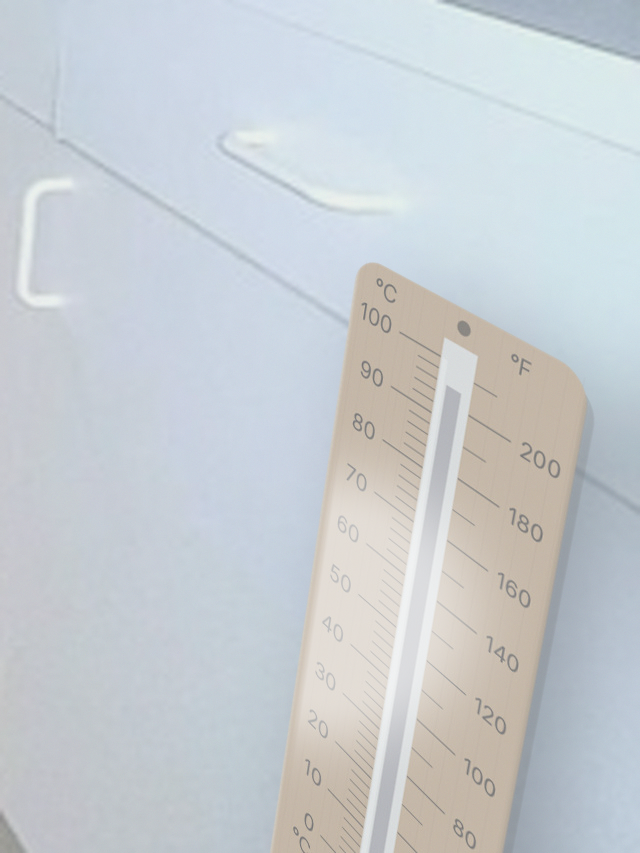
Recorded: 96 °C
